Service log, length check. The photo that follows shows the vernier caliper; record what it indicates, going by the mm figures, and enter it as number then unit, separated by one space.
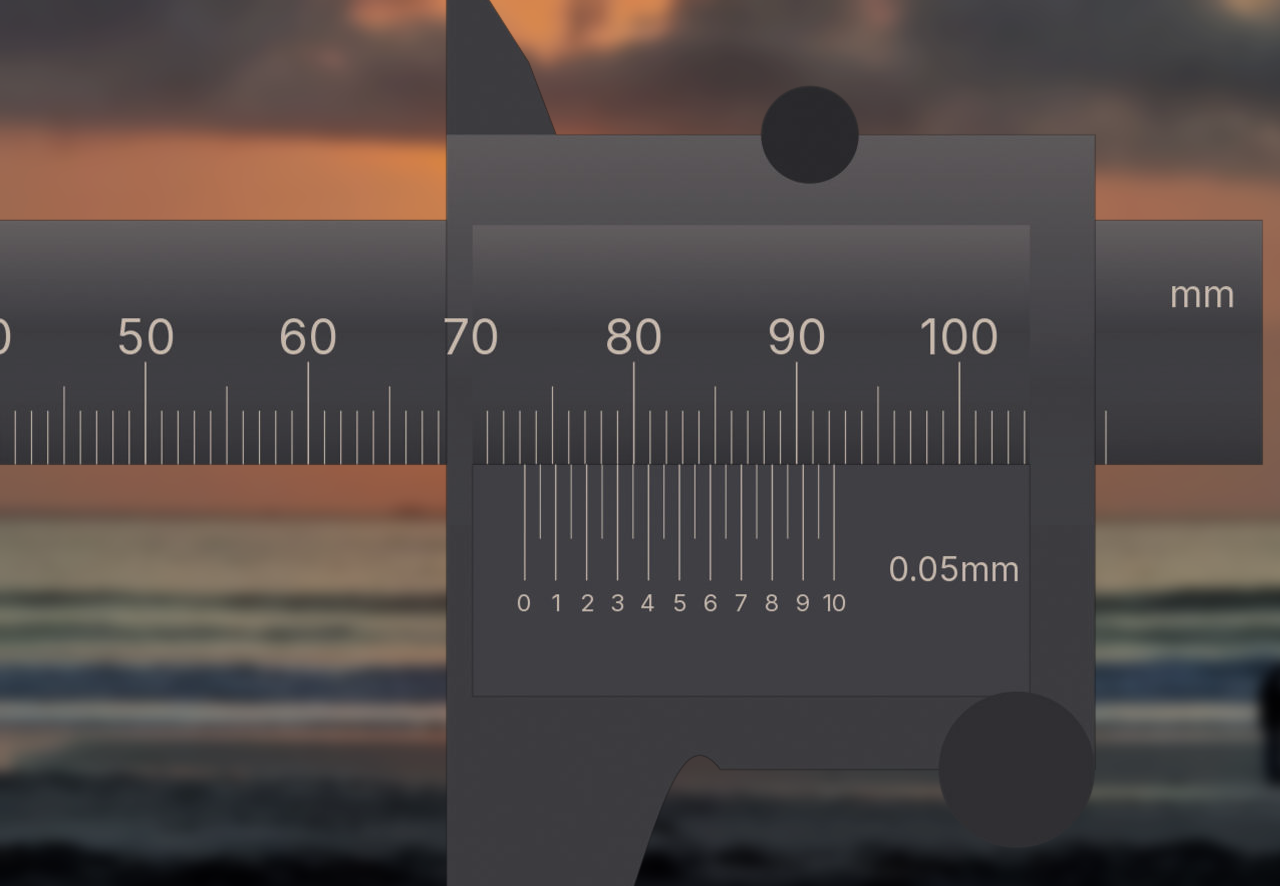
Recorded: 73.3 mm
